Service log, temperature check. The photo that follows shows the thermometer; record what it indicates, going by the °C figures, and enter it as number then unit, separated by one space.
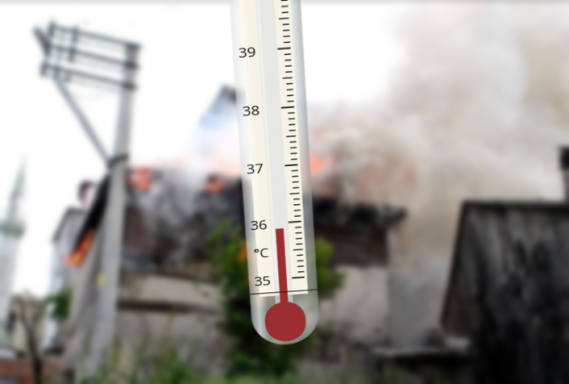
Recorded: 35.9 °C
